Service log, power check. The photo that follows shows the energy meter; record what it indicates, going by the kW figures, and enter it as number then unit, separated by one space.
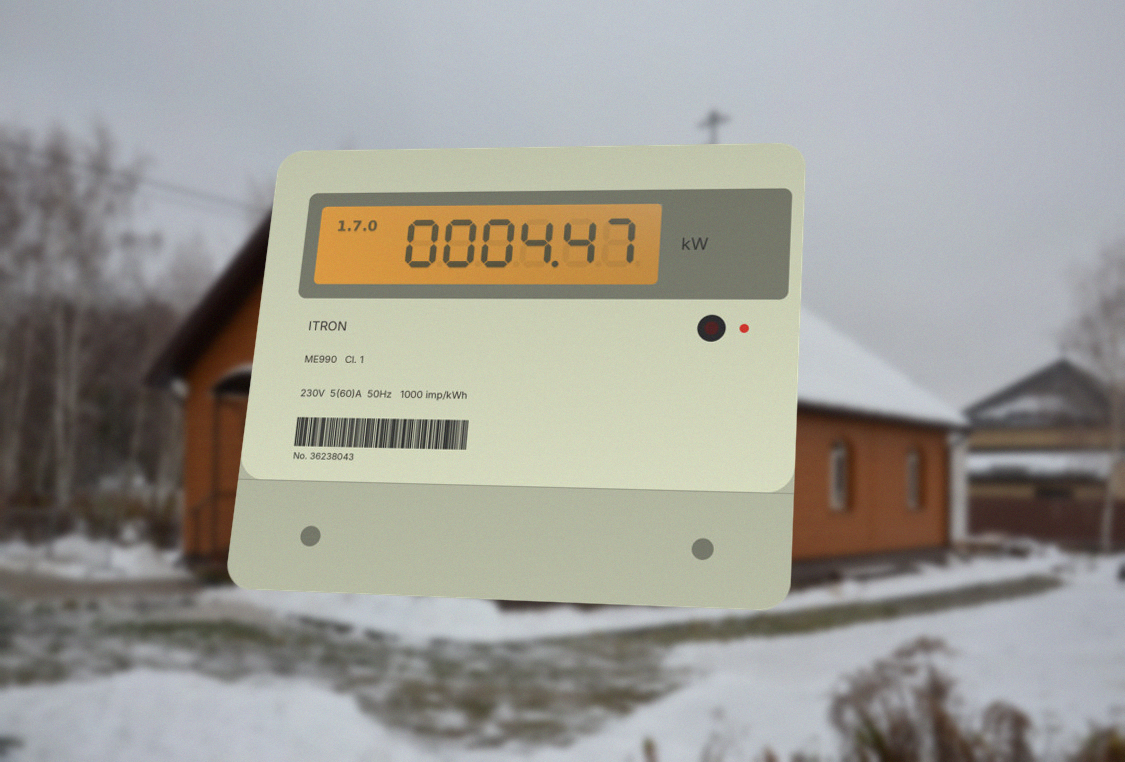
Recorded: 4.47 kW
